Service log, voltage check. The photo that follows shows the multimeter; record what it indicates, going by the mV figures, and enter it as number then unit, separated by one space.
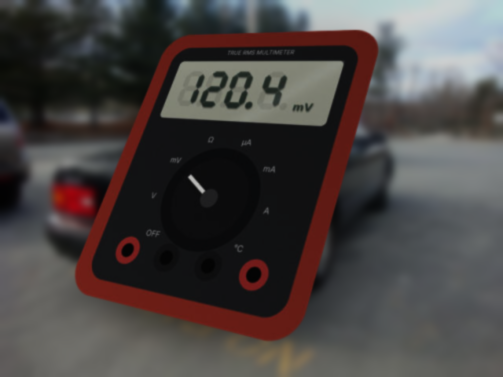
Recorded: 120.4 mV
